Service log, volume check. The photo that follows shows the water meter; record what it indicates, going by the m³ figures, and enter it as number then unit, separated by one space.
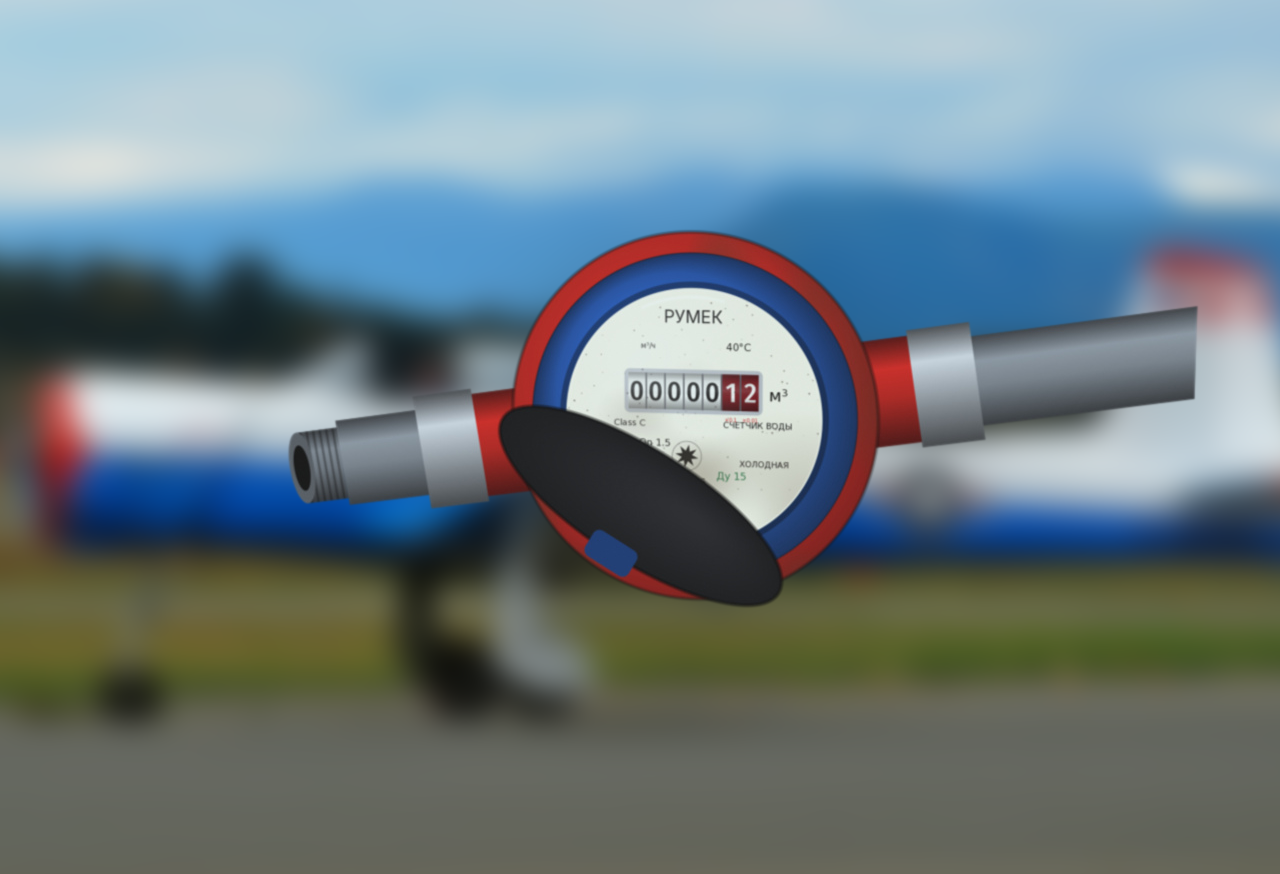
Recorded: 0.12 m³
